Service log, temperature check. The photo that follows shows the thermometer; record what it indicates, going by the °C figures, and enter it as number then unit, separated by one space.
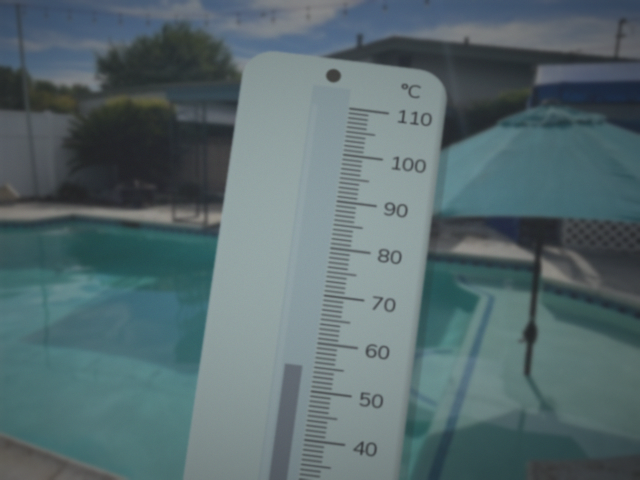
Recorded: 55 °C
